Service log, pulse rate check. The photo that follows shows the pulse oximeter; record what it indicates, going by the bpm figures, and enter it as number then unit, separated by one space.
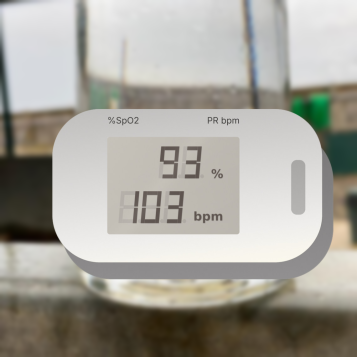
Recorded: 103 bpm
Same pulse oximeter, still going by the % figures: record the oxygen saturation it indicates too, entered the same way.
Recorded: 93 %
